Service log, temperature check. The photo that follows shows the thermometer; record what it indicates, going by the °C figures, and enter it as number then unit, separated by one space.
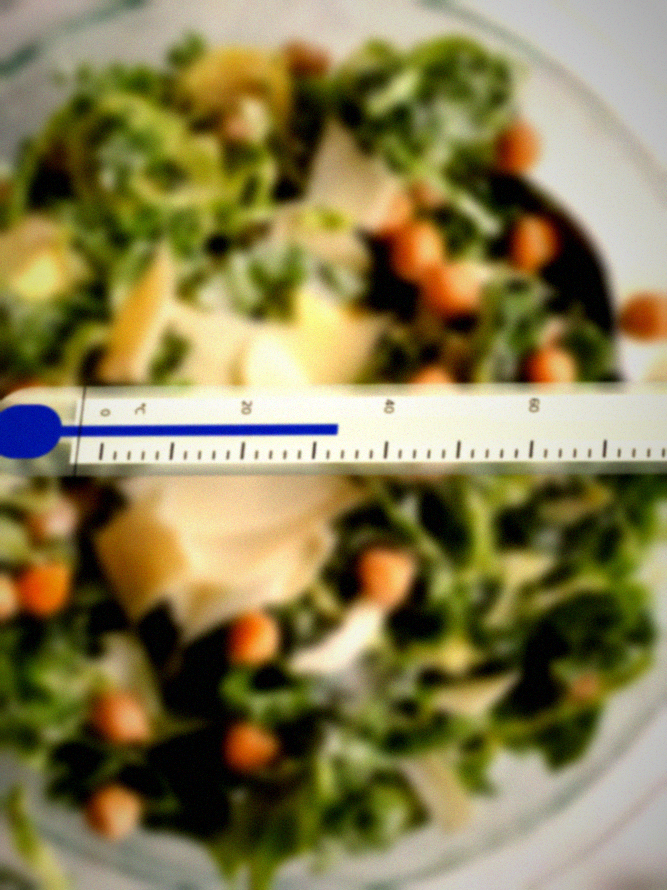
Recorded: 33 °C
